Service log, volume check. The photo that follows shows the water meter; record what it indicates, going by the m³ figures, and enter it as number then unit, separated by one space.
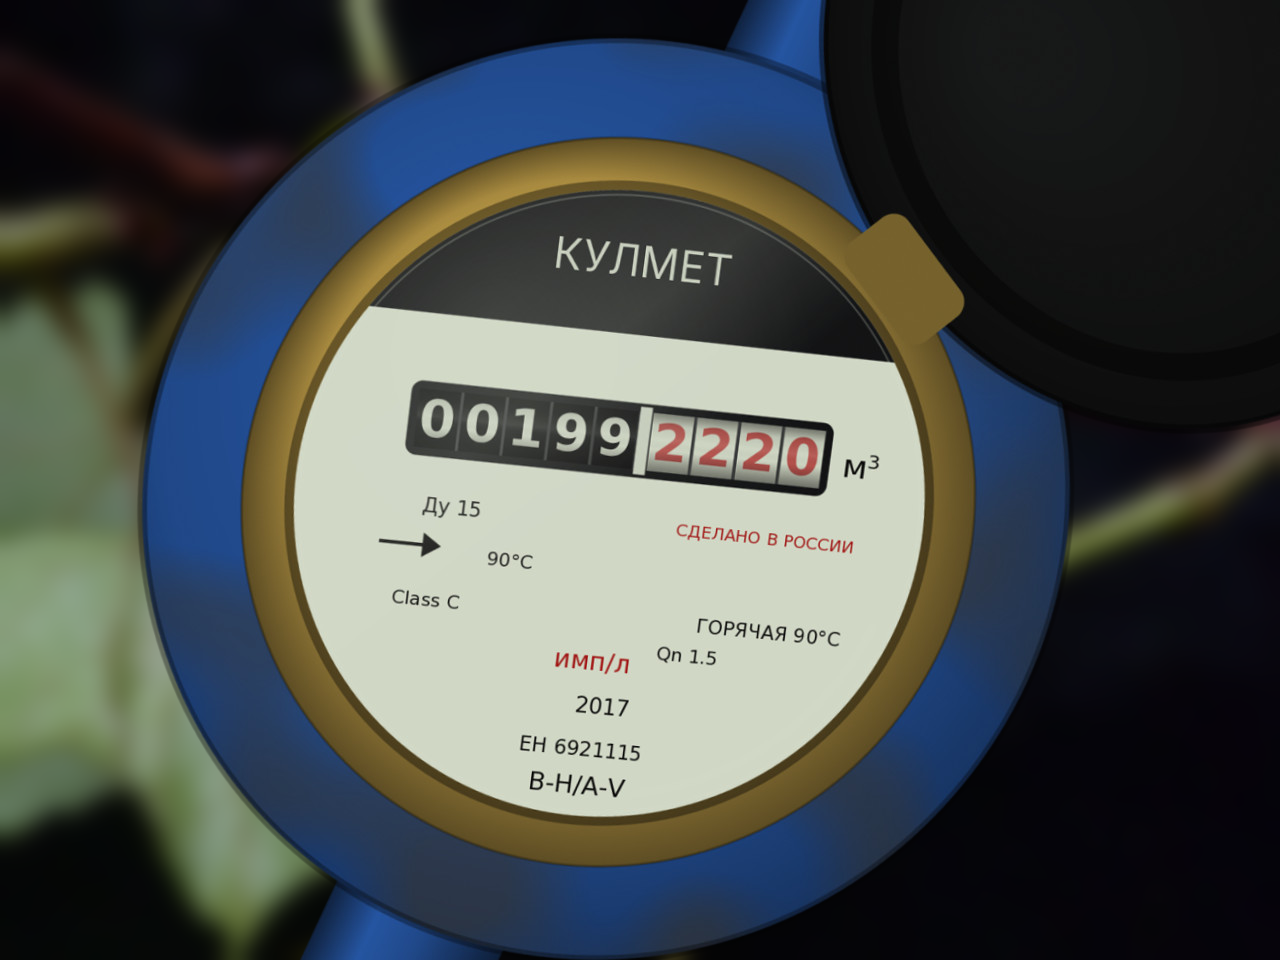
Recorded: 199.2220 m³
